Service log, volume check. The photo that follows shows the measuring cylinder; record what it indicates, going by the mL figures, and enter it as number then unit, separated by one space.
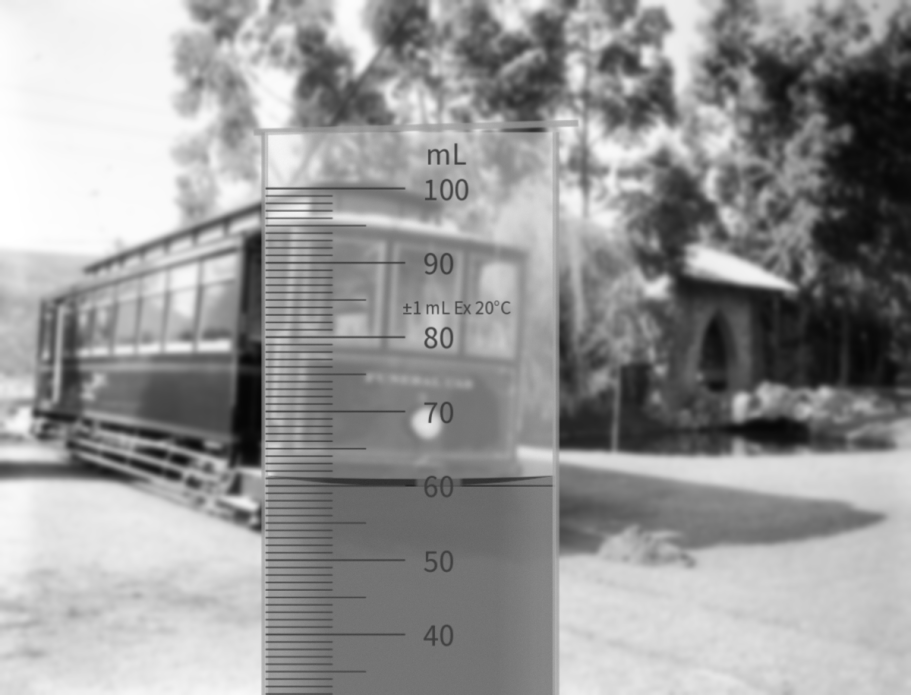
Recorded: 60 mL
